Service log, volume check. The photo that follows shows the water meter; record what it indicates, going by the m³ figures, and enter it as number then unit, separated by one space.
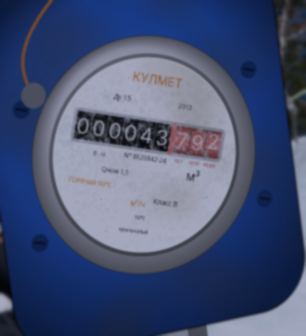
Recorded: 43.792 m³
